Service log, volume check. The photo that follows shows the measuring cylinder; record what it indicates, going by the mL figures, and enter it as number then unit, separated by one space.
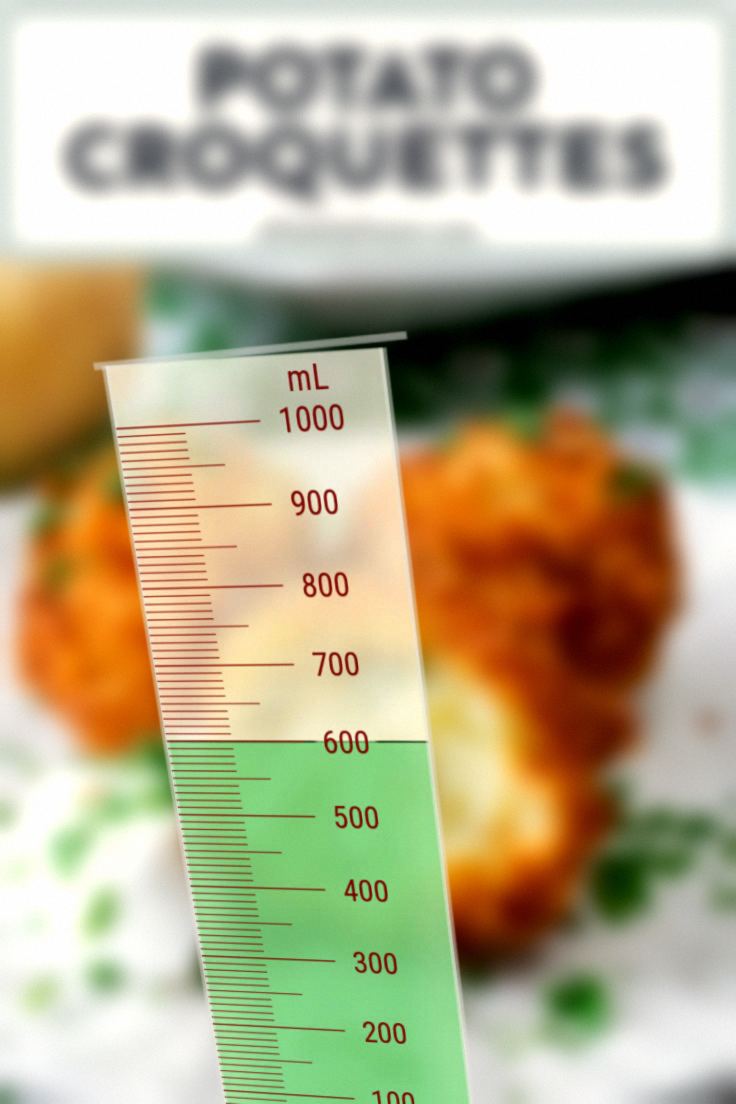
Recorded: 600 mL
